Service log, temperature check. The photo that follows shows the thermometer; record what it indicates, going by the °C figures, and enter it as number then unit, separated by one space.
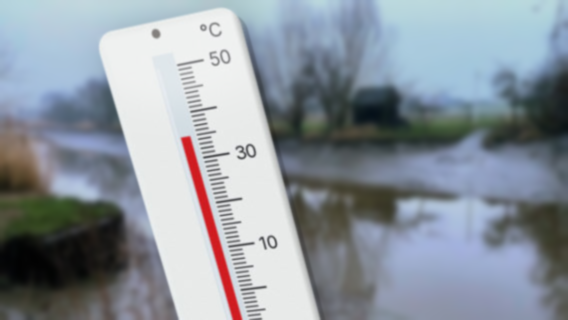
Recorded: 35 °C
